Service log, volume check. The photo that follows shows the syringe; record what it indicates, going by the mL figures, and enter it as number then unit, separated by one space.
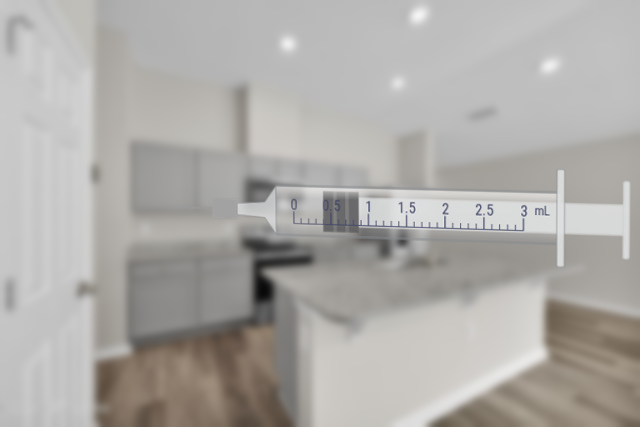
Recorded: 0.4 mL
